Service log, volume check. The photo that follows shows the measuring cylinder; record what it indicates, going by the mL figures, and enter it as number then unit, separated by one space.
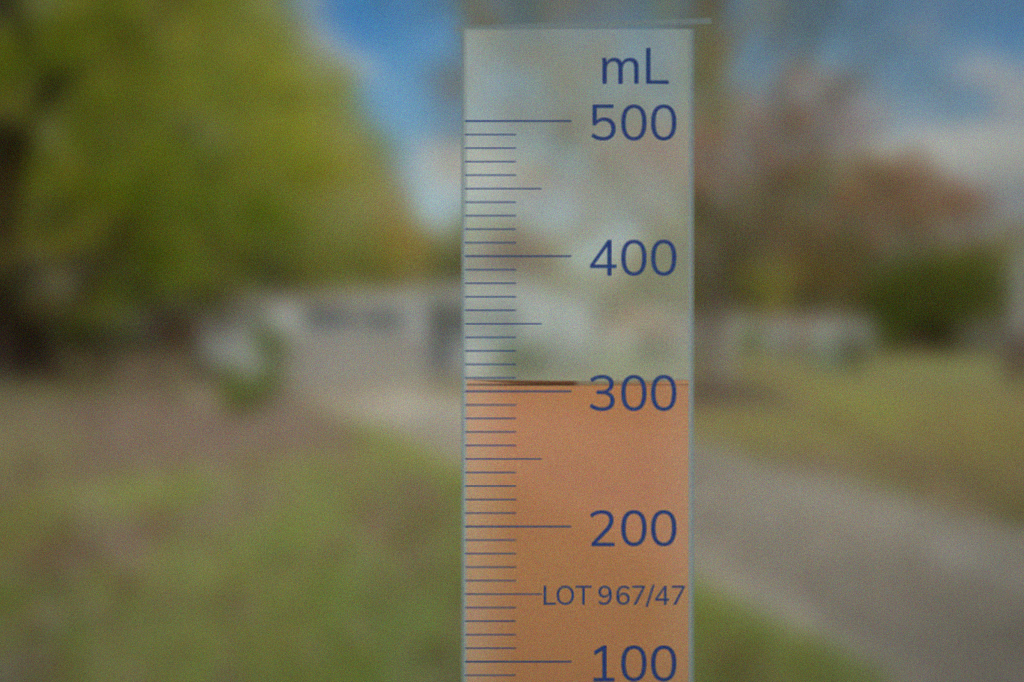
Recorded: 305 mL
